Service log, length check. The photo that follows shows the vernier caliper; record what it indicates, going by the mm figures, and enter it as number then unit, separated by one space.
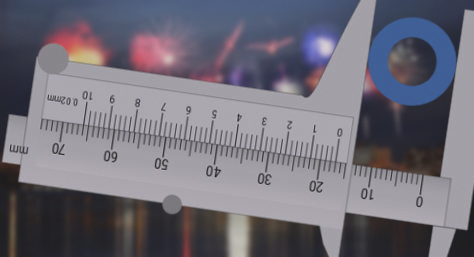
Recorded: 17.0 mm
